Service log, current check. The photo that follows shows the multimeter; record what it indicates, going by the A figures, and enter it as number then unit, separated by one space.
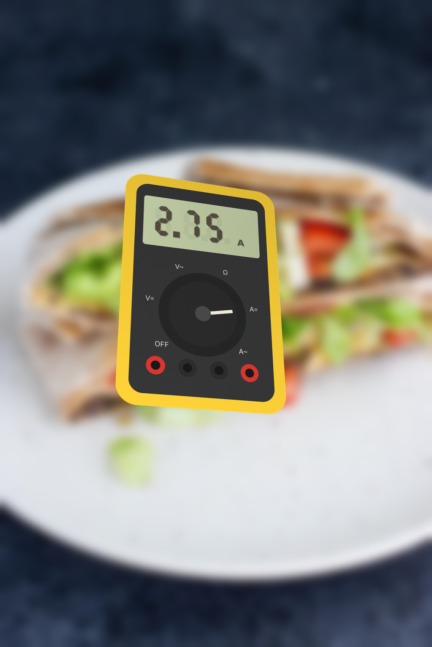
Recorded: 2.75 A
